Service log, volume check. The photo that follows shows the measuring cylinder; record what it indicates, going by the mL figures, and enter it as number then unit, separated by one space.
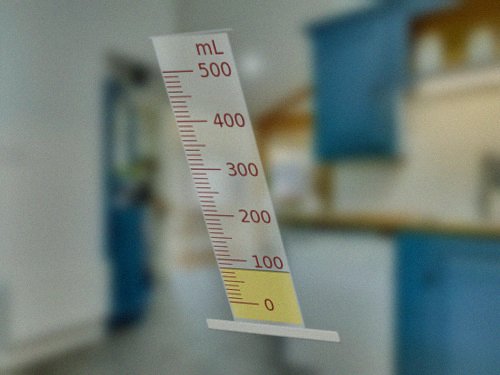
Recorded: 80 mL
